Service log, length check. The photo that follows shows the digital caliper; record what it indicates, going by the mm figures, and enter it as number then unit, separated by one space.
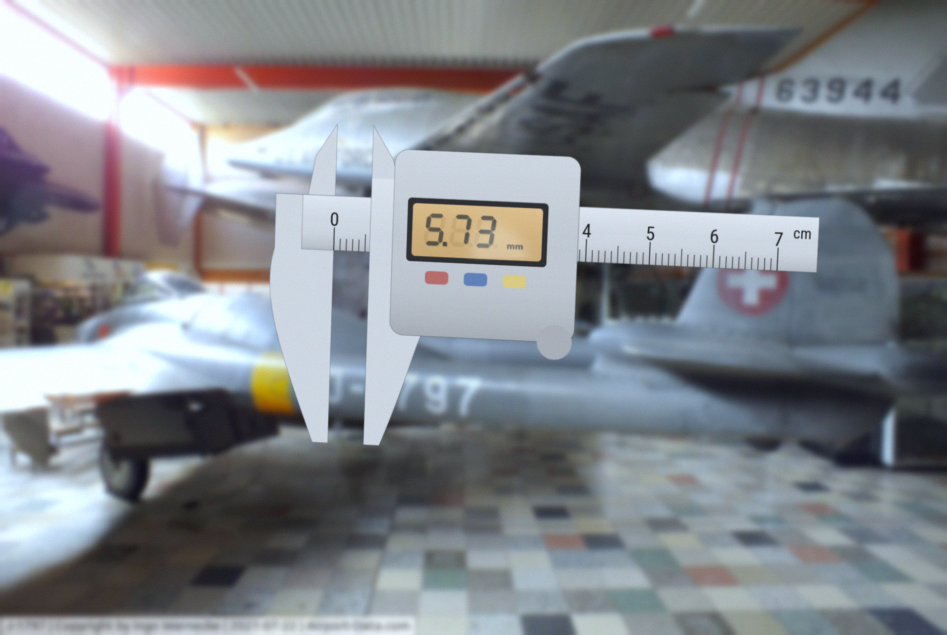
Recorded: 5.73 mm
